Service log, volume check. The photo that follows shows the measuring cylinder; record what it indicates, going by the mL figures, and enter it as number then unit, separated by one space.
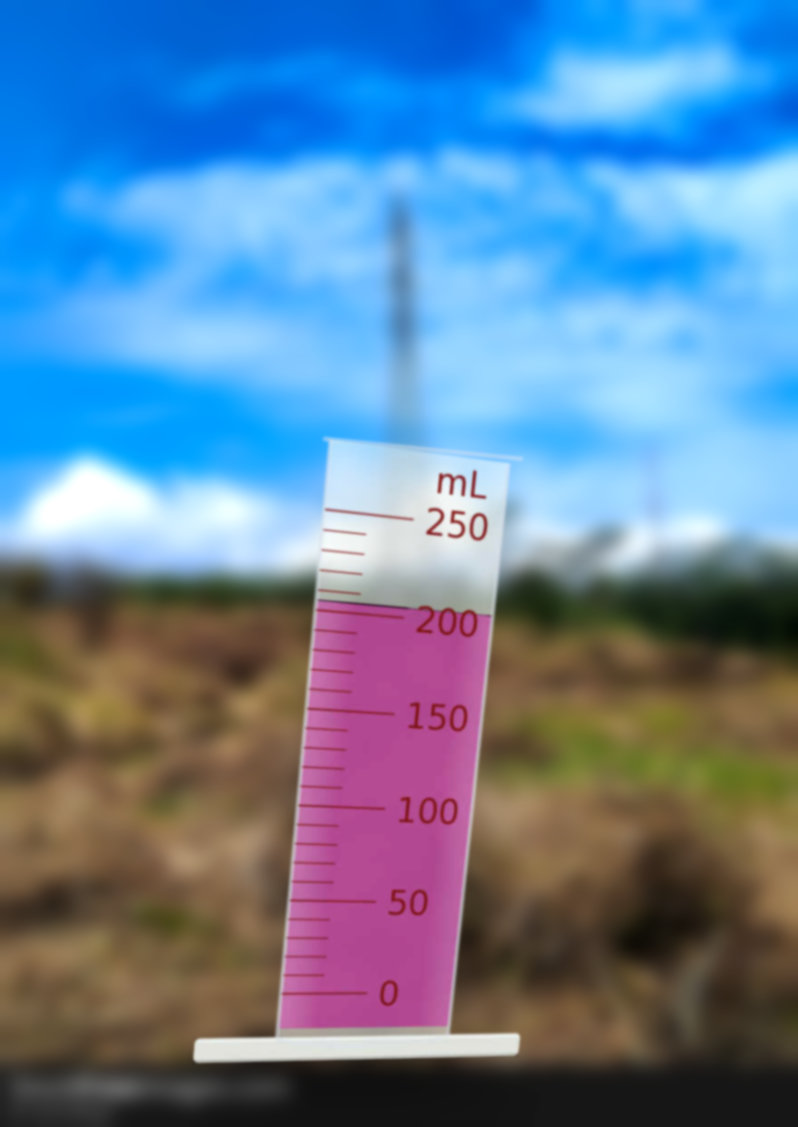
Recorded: 205 mL
